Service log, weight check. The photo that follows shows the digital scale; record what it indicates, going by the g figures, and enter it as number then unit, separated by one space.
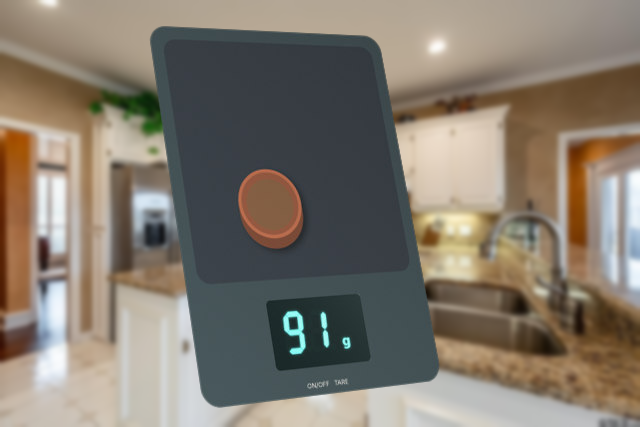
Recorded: 91 g
